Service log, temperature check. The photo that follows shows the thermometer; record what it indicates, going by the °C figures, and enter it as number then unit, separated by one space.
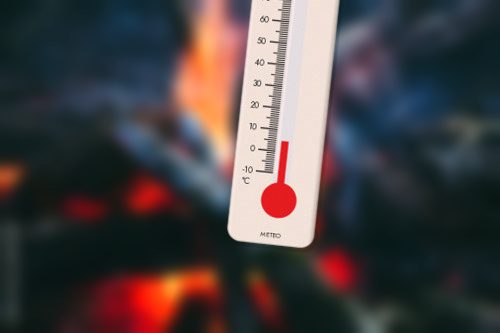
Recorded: 5 °C
